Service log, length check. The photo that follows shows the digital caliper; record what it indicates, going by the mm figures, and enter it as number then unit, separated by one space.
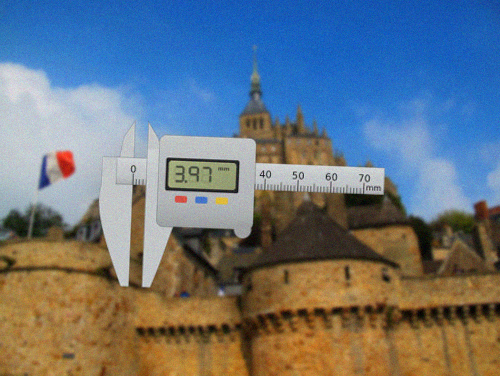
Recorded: 3.97 mm
